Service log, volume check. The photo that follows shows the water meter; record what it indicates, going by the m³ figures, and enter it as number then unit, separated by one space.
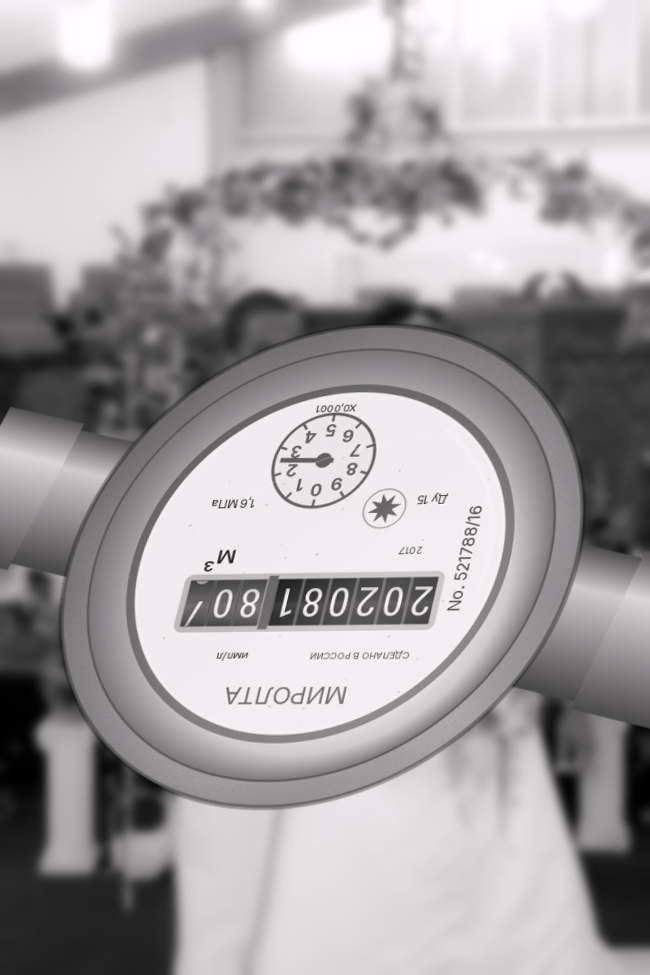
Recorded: 202081.8072 m³
